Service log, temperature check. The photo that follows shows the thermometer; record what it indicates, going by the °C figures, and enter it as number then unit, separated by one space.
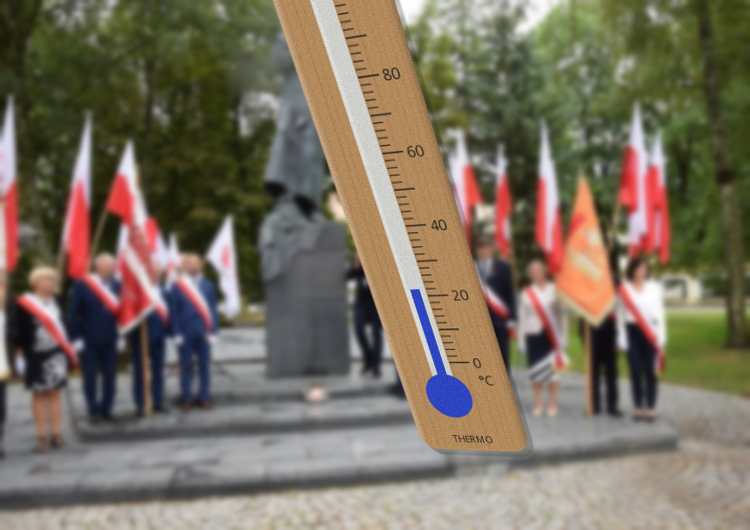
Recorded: 22 °C
